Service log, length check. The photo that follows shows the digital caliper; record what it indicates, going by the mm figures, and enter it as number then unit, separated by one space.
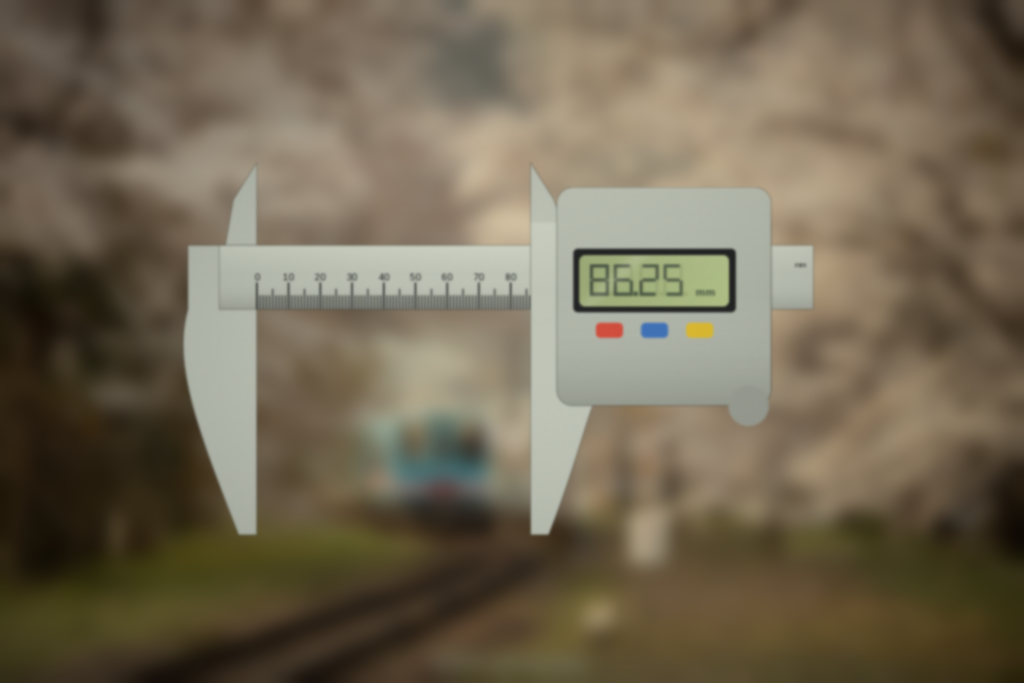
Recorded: 86.25 mm
